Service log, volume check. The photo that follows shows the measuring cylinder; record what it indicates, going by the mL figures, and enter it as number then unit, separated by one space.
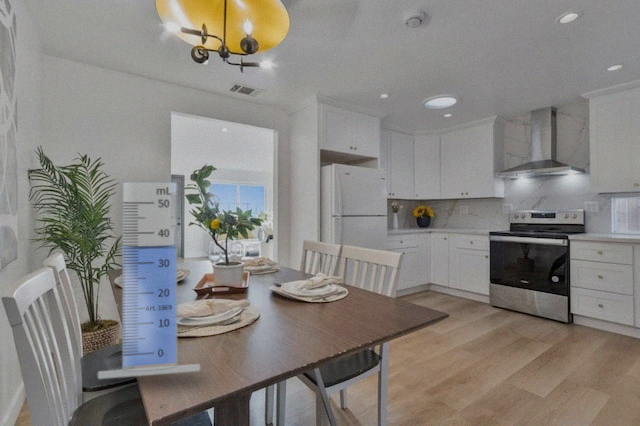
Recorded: 35 mL
